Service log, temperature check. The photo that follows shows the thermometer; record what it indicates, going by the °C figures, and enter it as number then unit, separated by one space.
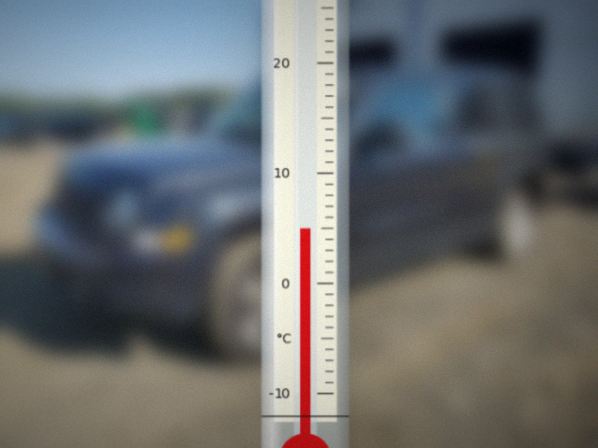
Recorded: 5 °C
